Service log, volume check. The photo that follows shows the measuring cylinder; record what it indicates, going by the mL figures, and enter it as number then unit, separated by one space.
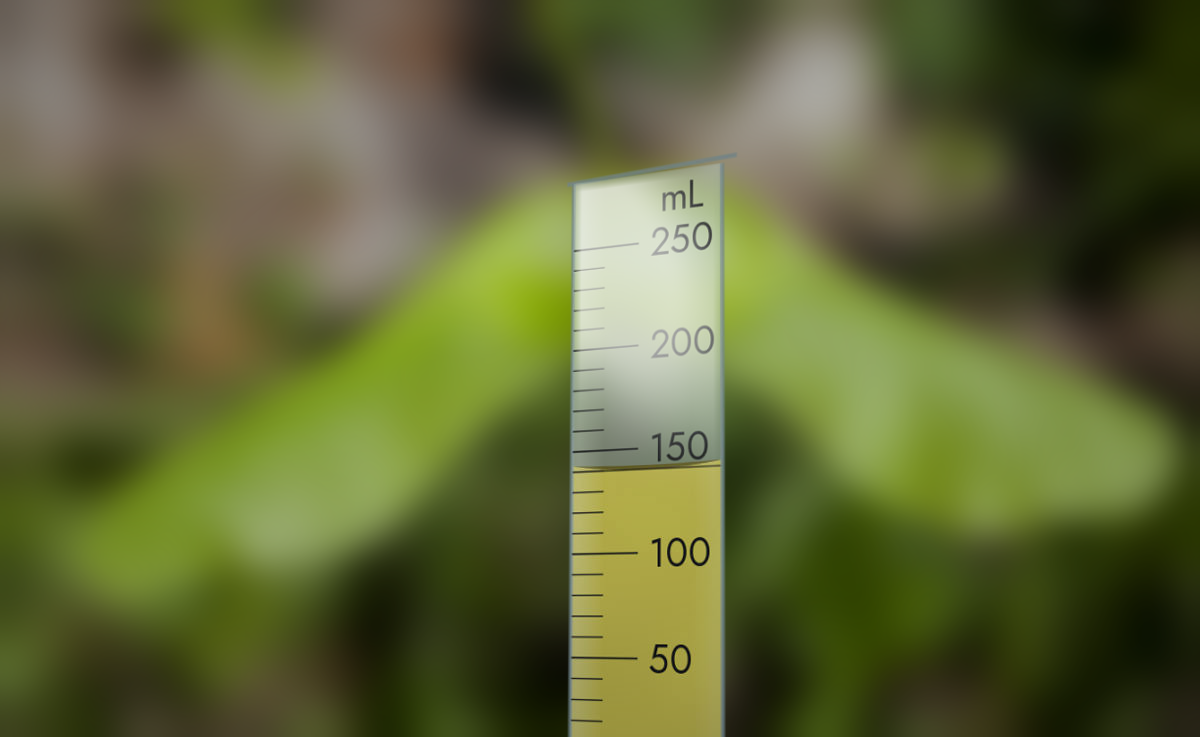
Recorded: 140 mL
